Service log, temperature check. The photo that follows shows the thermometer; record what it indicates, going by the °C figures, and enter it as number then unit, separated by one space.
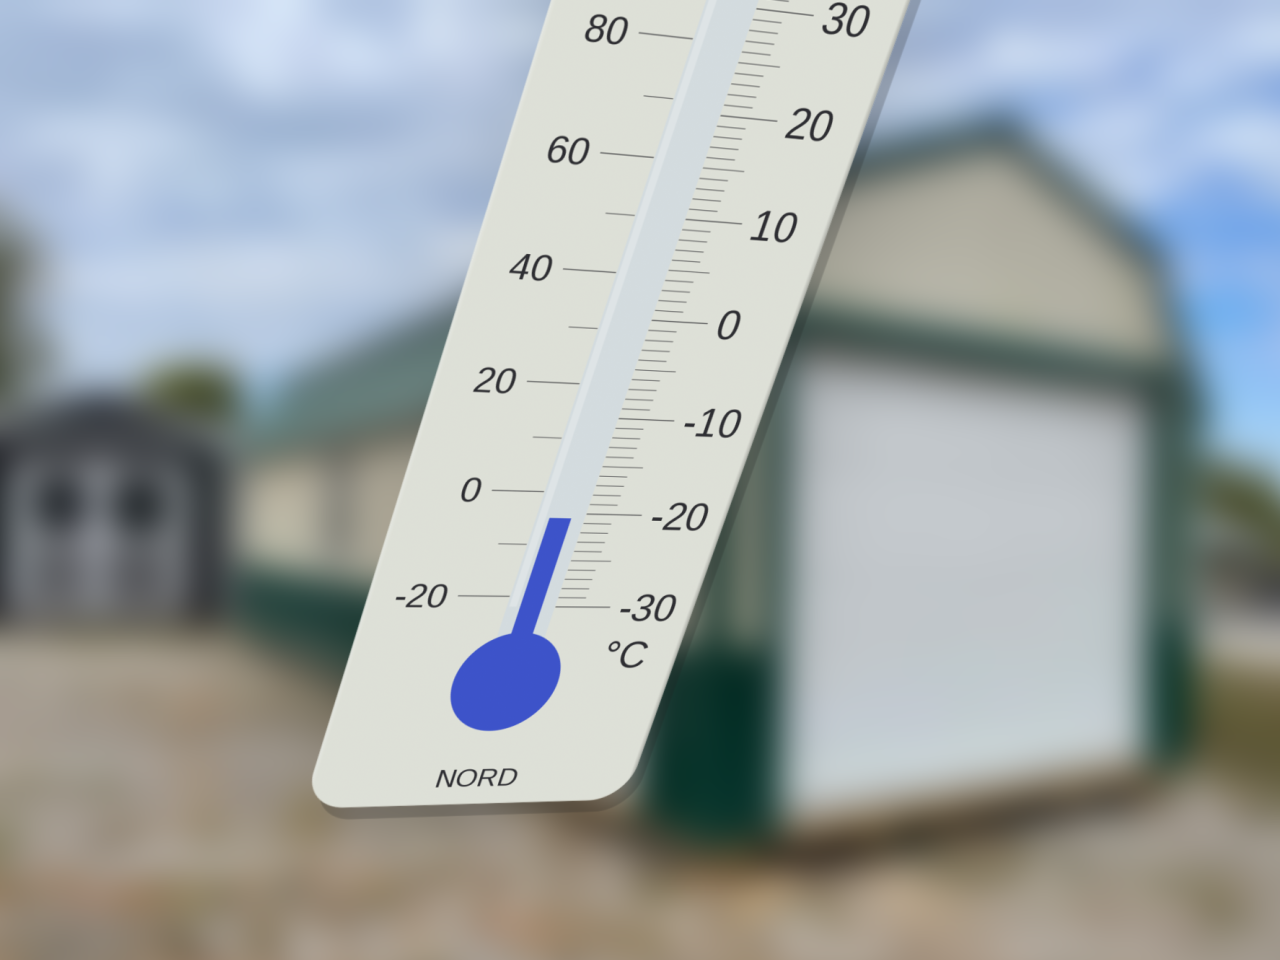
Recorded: -20.5 °C
